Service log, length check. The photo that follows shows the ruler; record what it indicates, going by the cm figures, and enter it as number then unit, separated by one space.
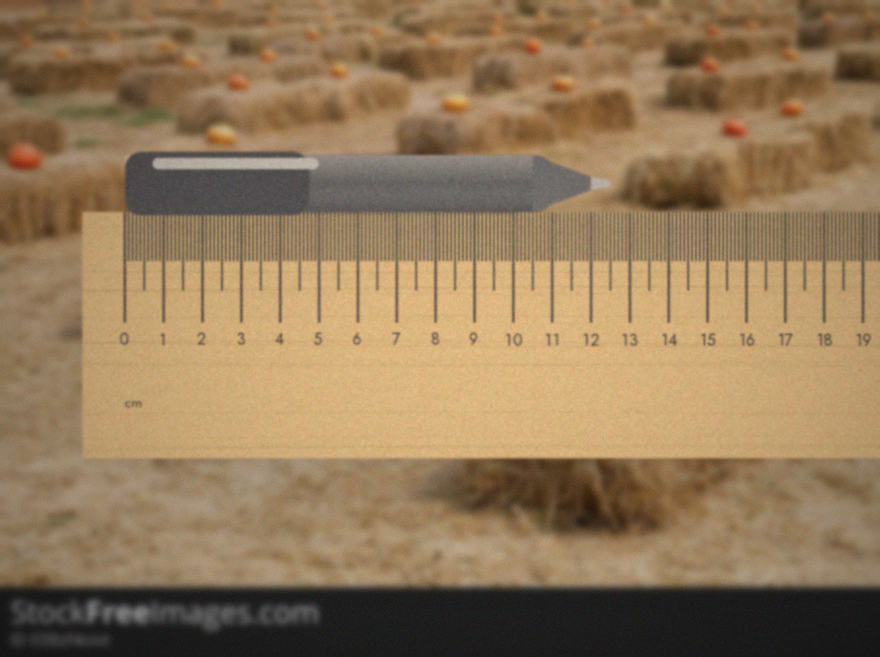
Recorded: 12.5 cm
